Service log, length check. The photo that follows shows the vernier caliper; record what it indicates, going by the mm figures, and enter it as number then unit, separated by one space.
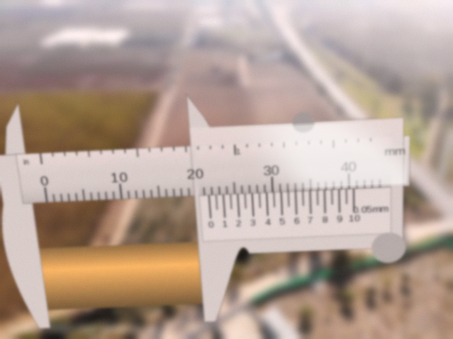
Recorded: 21.6 mm
